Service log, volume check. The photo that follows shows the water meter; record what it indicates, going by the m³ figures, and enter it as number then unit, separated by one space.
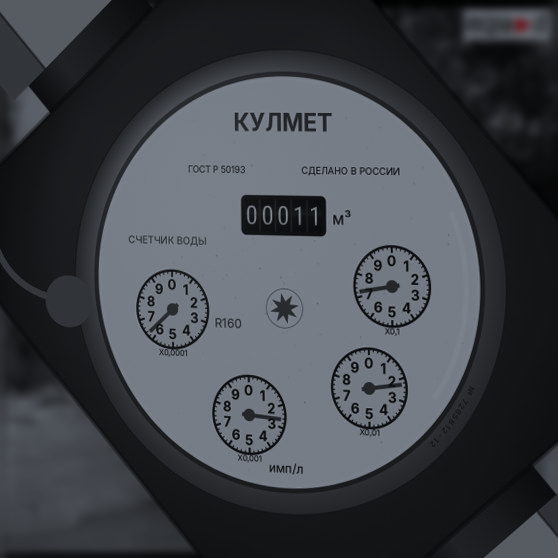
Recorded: 11.7226 m³
